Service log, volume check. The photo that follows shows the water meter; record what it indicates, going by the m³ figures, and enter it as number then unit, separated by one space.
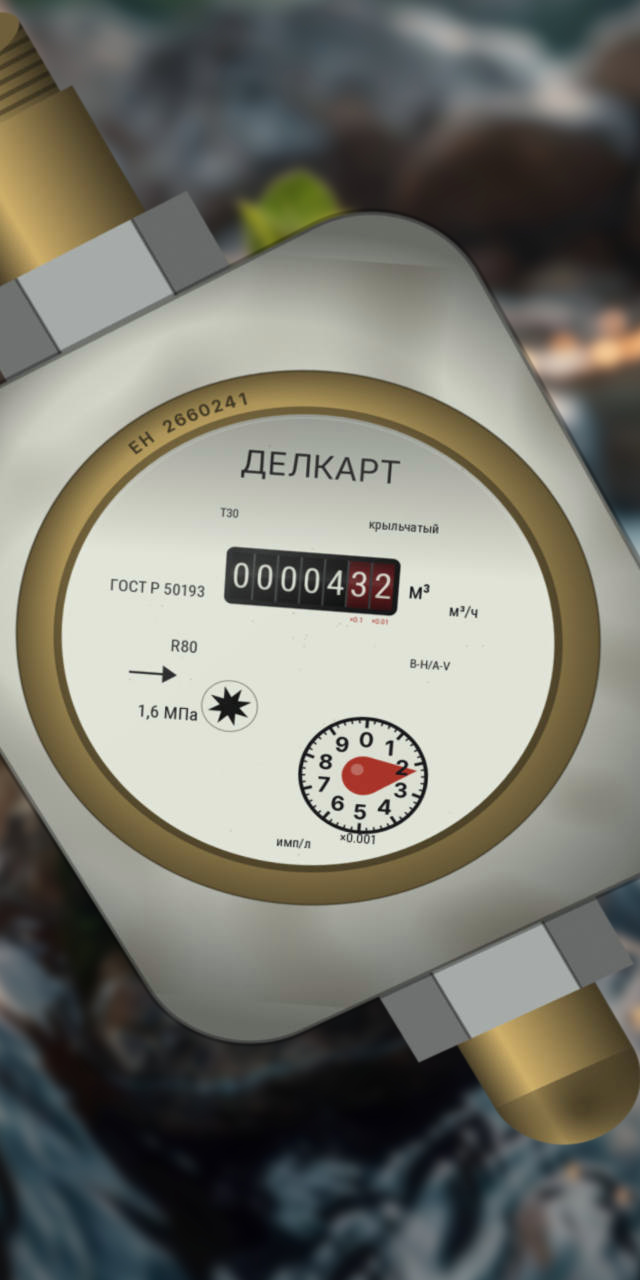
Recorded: 4.322 m³
